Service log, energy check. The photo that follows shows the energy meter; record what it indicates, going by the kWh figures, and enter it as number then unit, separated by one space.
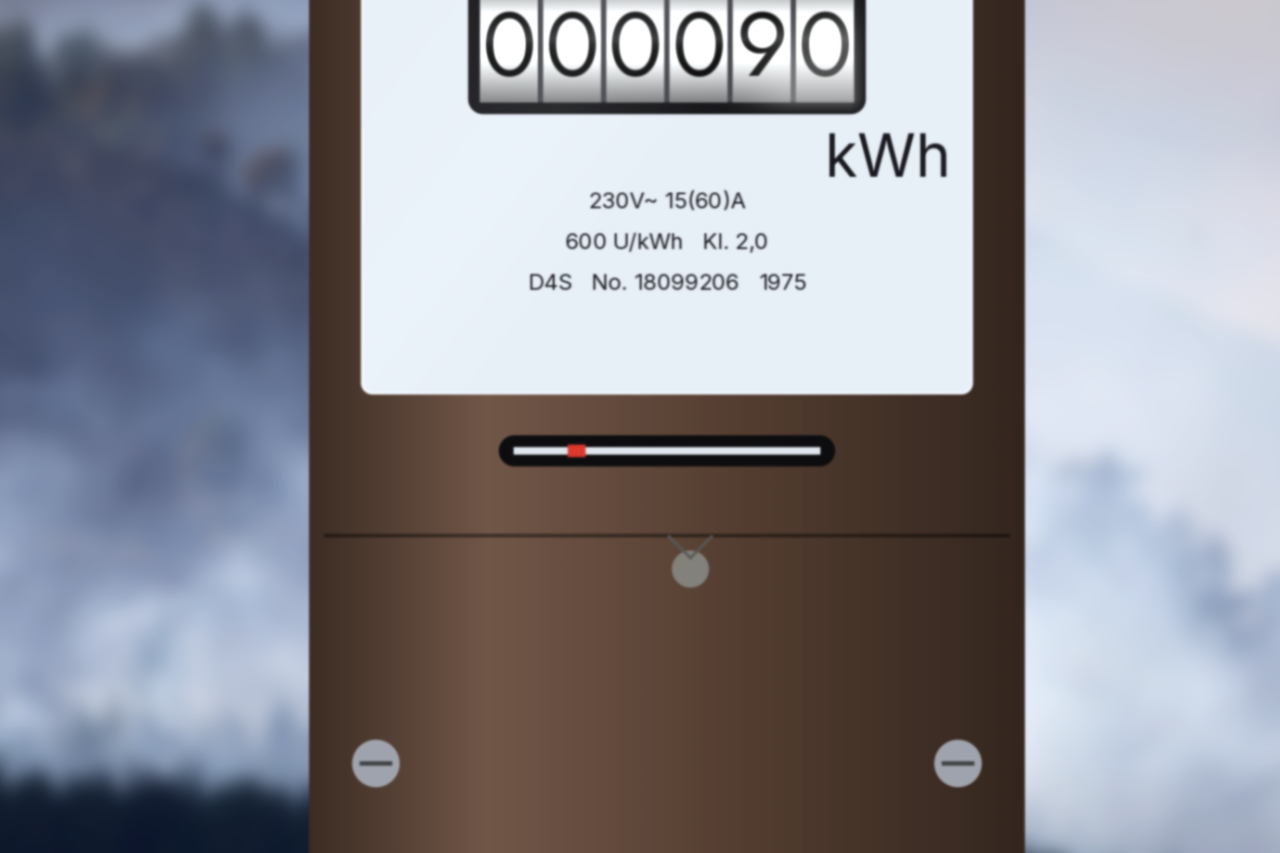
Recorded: 90 kWh
